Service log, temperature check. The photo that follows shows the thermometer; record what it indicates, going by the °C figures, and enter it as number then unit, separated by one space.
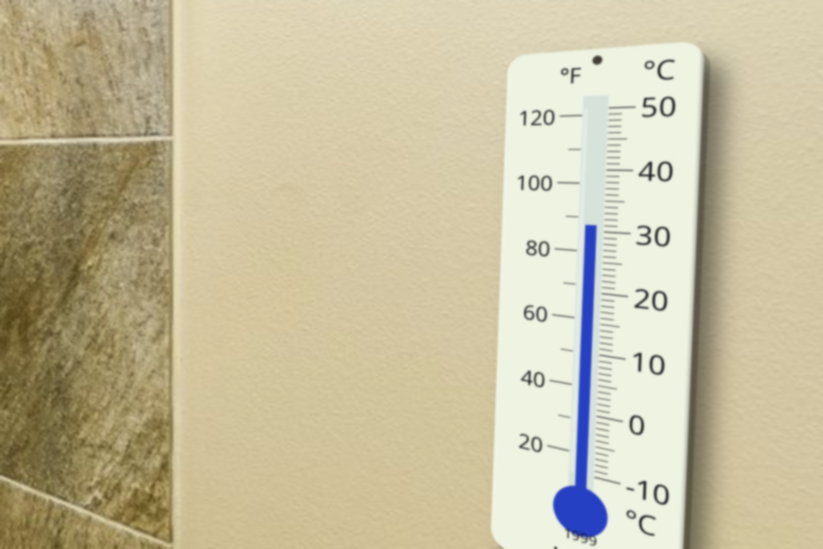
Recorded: 31 °C
